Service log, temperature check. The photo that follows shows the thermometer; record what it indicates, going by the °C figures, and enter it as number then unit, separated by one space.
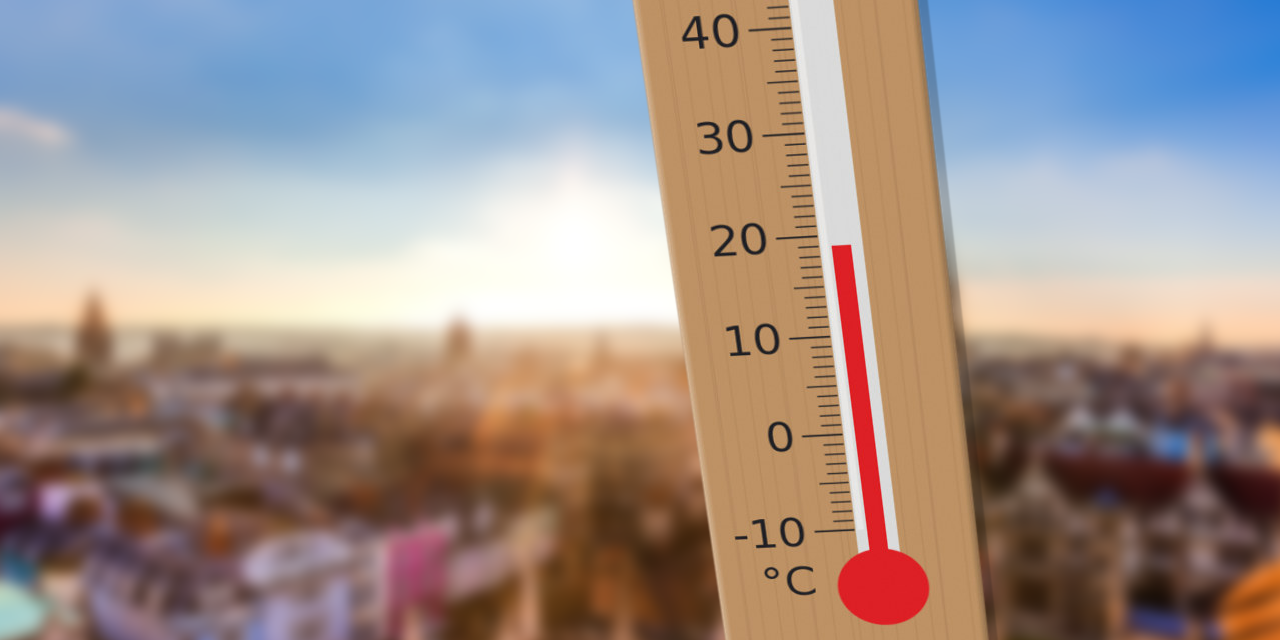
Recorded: 19 °C
